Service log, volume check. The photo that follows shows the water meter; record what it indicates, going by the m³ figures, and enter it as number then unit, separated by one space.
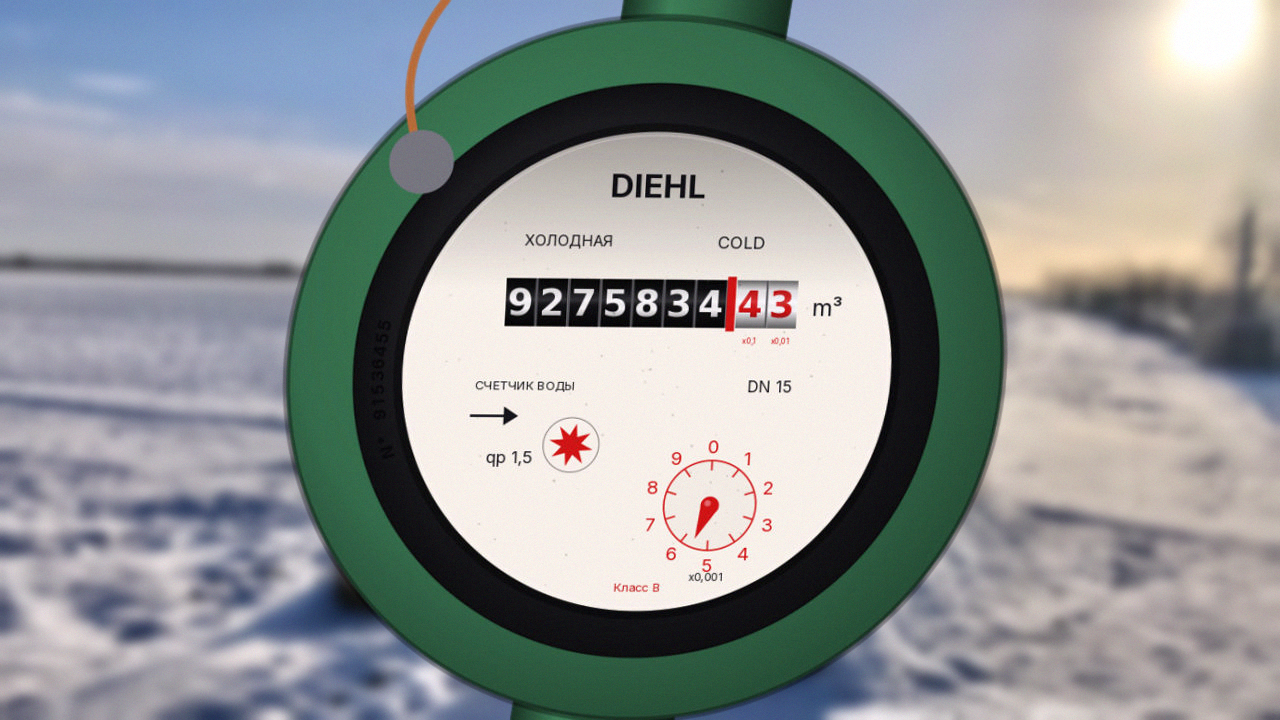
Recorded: 9275834.435 m³
